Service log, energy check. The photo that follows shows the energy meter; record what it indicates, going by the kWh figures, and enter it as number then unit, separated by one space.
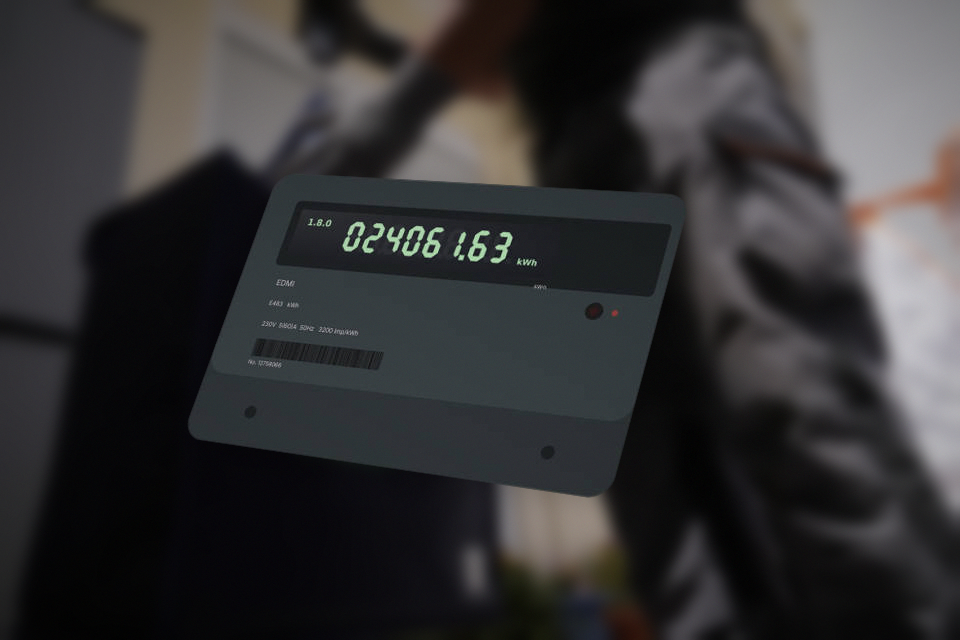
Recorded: 24061.63 kWh
